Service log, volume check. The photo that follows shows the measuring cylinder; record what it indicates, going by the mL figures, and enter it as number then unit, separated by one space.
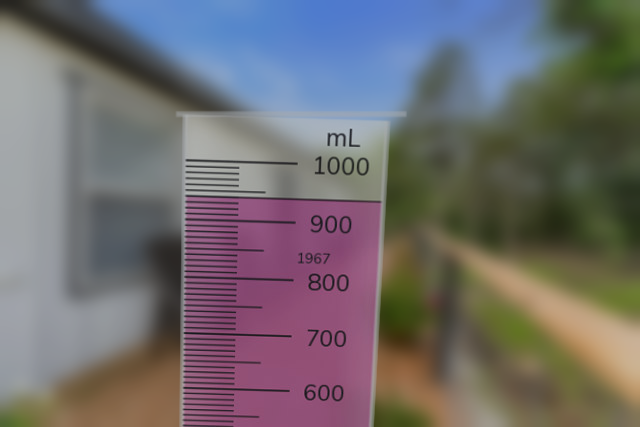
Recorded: 940 mL
